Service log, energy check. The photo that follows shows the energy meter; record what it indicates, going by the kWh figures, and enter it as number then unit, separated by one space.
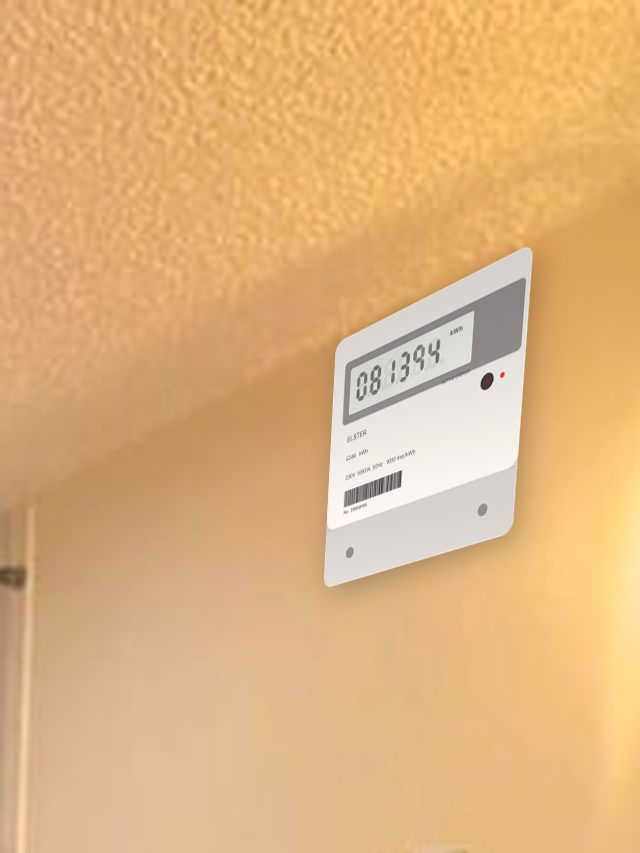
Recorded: 81394 kWh
